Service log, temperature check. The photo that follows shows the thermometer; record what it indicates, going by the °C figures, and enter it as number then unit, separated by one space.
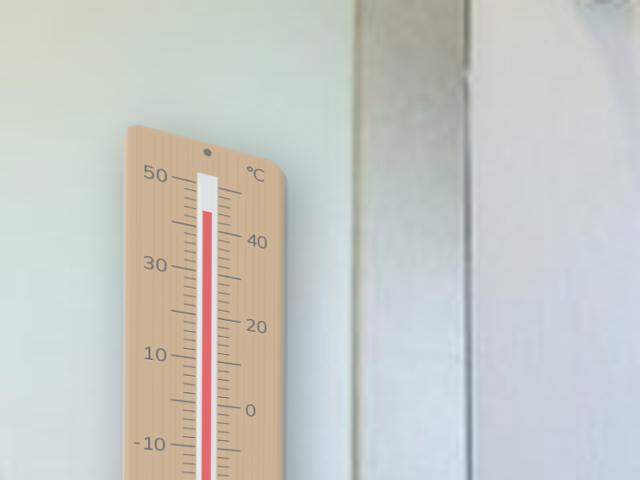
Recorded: 44 °C
